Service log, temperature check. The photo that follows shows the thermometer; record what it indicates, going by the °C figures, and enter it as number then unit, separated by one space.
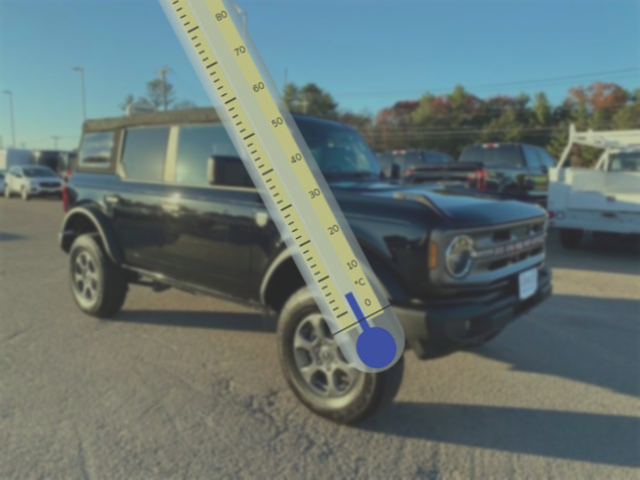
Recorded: 4 °C
